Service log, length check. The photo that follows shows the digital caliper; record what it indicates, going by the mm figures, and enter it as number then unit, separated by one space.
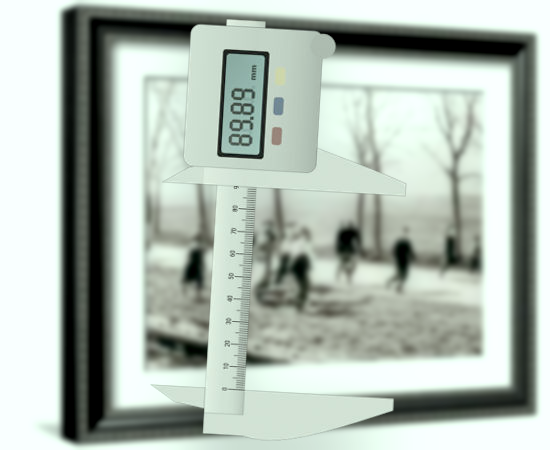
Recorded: 89.89 mm
